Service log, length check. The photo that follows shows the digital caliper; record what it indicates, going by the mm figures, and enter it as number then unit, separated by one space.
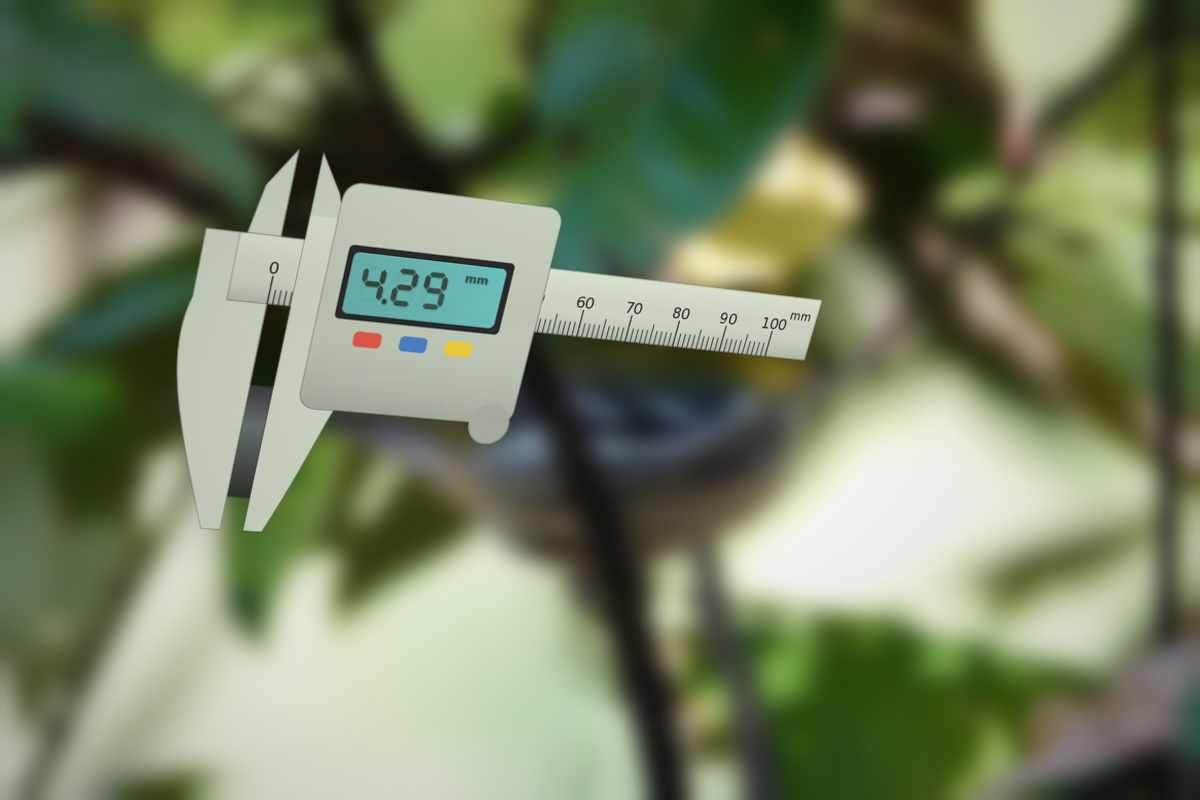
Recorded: 4.29 mm
